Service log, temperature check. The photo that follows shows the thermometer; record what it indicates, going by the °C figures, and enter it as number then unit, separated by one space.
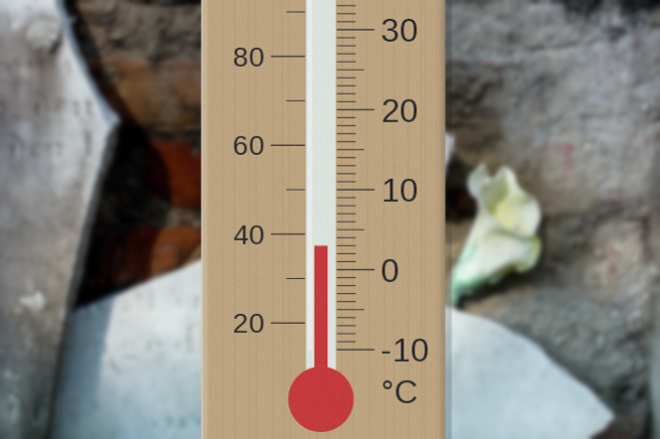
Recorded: 3 °C
